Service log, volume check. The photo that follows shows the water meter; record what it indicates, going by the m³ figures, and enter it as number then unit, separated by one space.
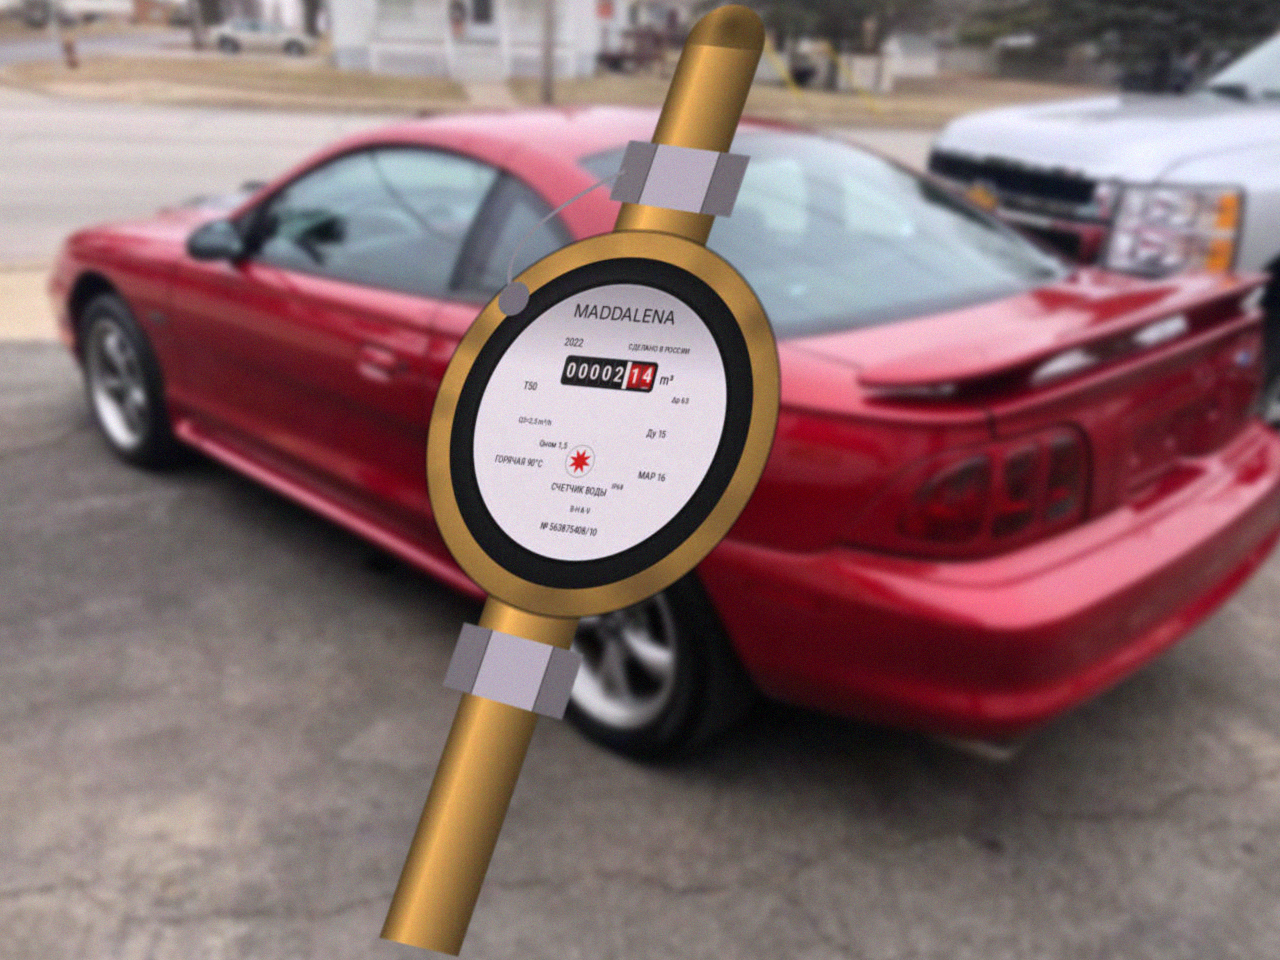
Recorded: 2.14 m³
